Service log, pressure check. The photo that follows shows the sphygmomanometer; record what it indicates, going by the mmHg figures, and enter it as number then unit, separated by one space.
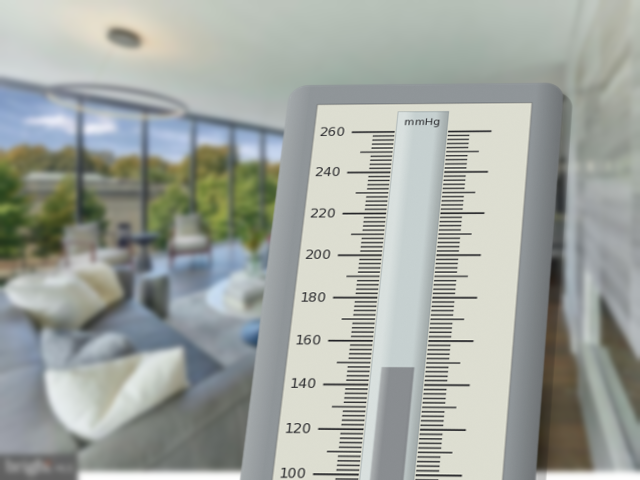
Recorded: 148 mmHg
